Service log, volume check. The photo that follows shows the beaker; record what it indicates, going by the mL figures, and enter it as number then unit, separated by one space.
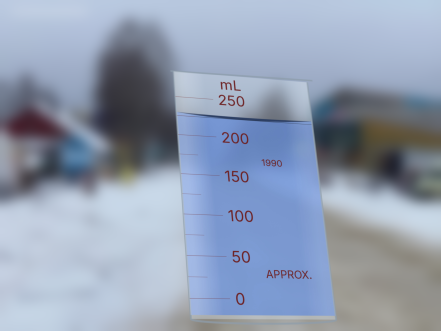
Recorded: 225 mL
